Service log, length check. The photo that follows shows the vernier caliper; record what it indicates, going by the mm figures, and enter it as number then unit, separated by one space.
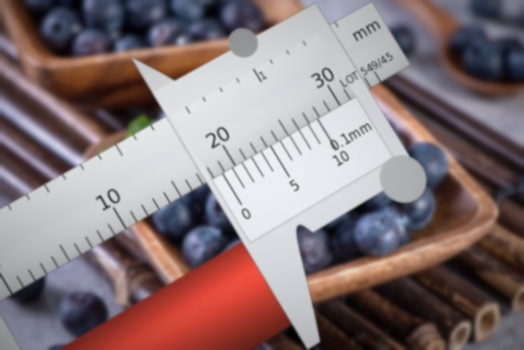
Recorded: 18.8 mm
